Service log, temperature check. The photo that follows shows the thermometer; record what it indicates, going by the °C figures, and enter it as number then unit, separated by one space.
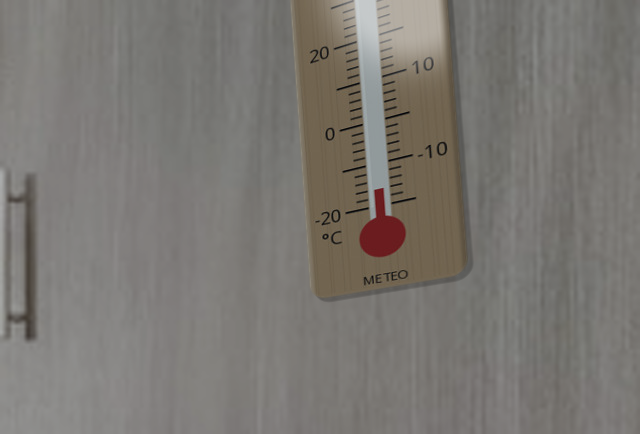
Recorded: -16 °C
